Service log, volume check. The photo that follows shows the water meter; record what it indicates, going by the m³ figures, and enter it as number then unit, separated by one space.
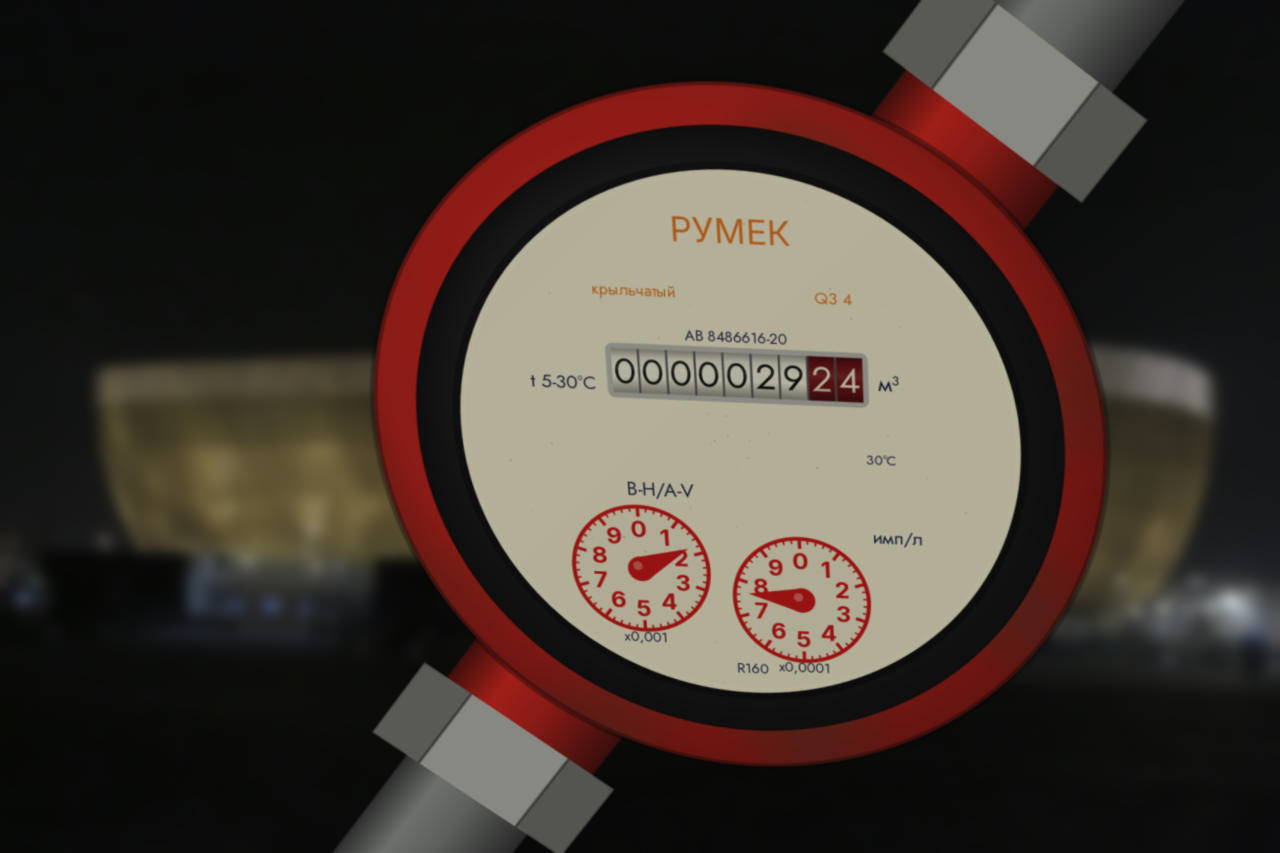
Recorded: 29.2417 m³
